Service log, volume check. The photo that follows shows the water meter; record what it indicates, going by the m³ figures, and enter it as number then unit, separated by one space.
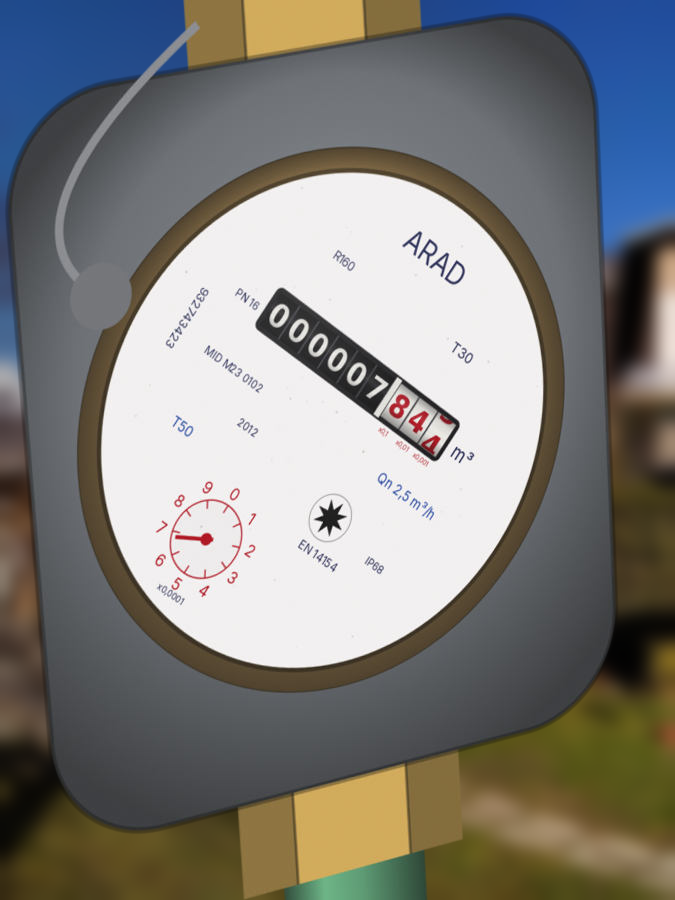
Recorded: 7.8436 m³
